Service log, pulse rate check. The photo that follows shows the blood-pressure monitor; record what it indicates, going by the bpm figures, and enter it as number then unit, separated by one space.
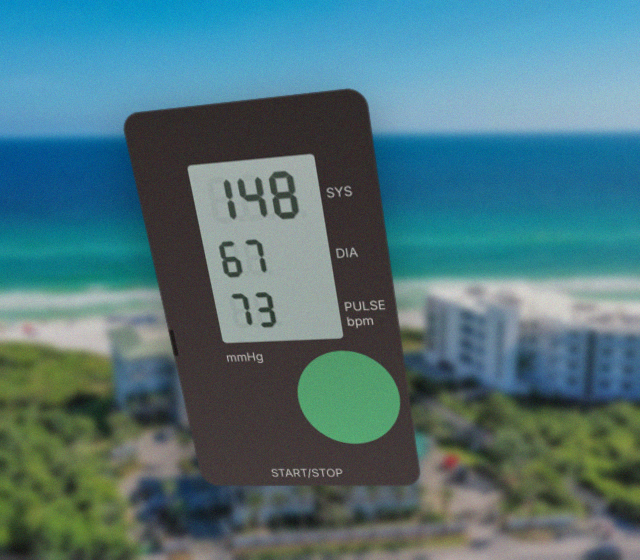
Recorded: 73 bpm
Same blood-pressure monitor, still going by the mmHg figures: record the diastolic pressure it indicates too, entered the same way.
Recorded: 67 mmHg
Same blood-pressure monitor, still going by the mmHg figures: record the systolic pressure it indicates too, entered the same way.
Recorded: 148 mmHg
